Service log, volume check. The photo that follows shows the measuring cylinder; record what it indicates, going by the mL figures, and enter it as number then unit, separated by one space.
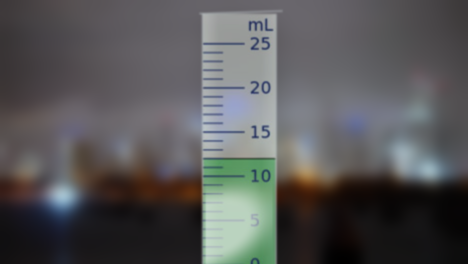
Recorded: 12 mL
